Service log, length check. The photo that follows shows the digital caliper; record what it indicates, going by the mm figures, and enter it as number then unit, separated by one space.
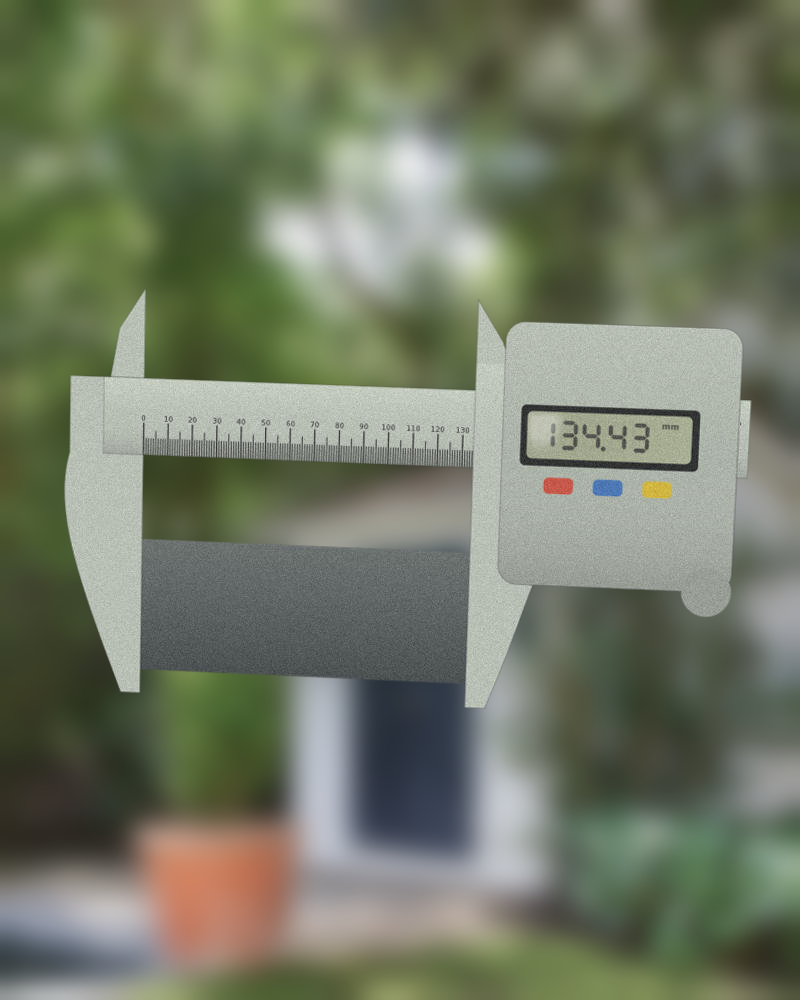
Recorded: 134.43 mm
